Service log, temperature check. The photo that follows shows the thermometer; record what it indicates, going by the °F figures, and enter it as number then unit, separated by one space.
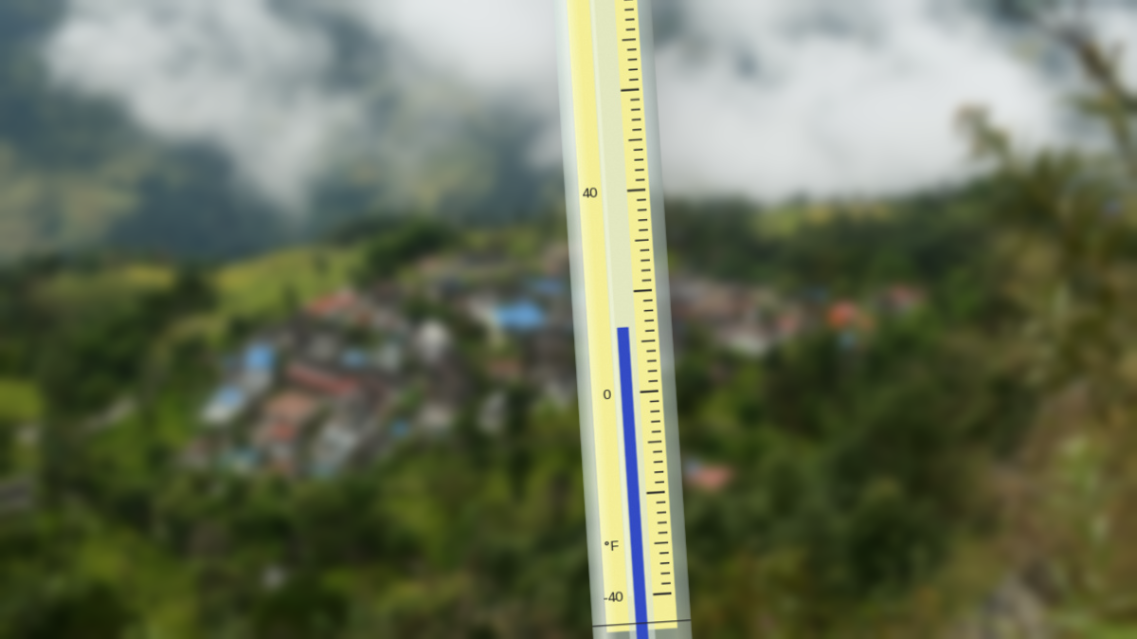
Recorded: 13 °F
